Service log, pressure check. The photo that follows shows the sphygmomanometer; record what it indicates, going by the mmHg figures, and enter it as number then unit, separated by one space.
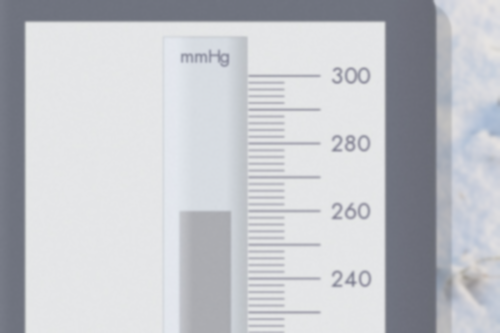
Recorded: 260 mmHg
